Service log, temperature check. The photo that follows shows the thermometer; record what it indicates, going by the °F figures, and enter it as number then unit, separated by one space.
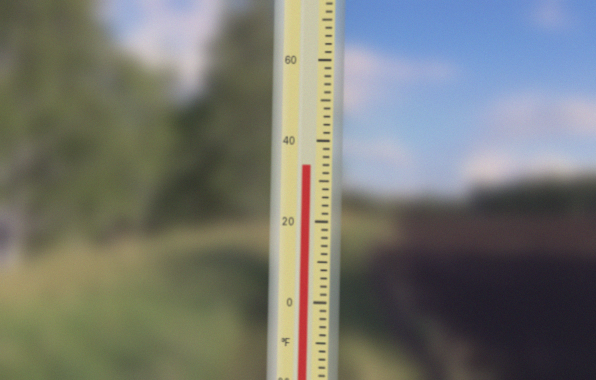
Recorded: 34 °F
